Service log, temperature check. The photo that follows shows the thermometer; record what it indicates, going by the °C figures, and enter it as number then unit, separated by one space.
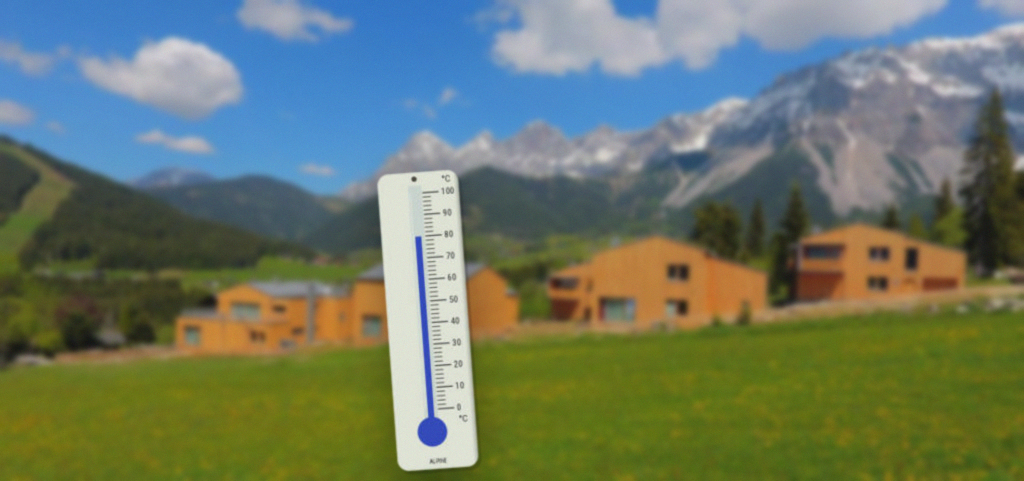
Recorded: 80 °C
